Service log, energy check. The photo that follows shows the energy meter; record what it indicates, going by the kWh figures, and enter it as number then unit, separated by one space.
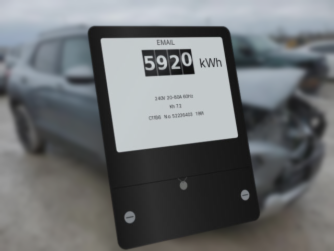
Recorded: 5920 kWh
